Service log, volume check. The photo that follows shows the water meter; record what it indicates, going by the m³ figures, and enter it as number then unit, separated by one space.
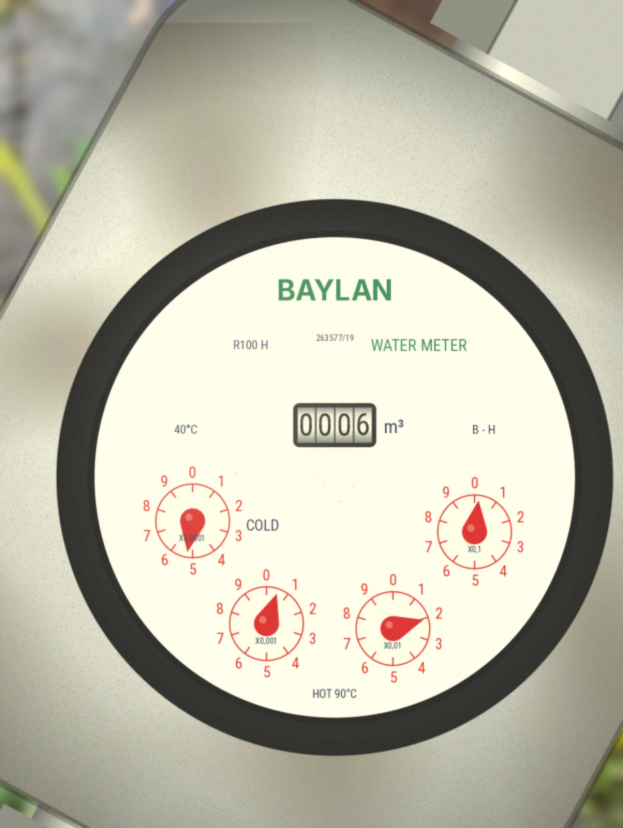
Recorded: 6.0205 m³
